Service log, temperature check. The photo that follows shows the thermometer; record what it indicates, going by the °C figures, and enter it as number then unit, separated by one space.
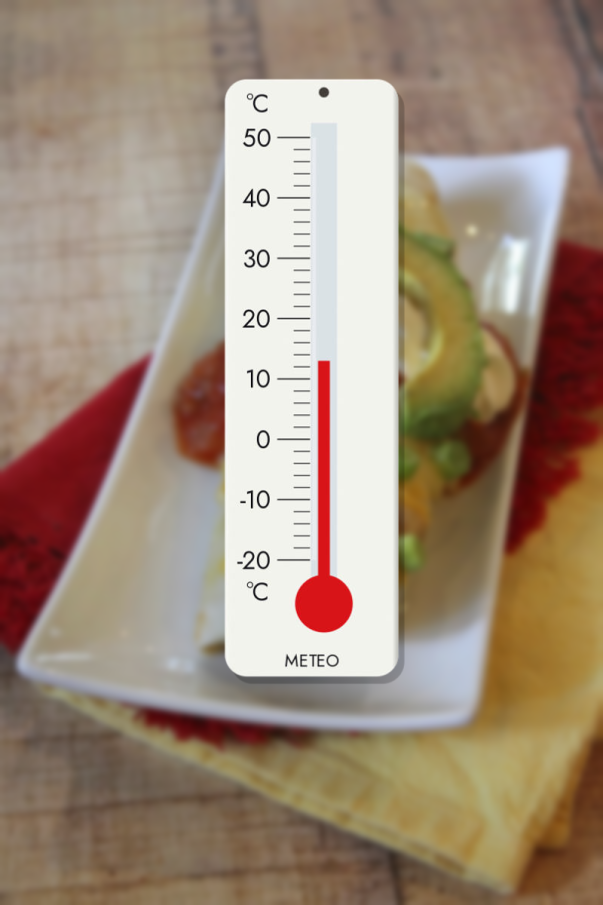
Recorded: 13 °C
